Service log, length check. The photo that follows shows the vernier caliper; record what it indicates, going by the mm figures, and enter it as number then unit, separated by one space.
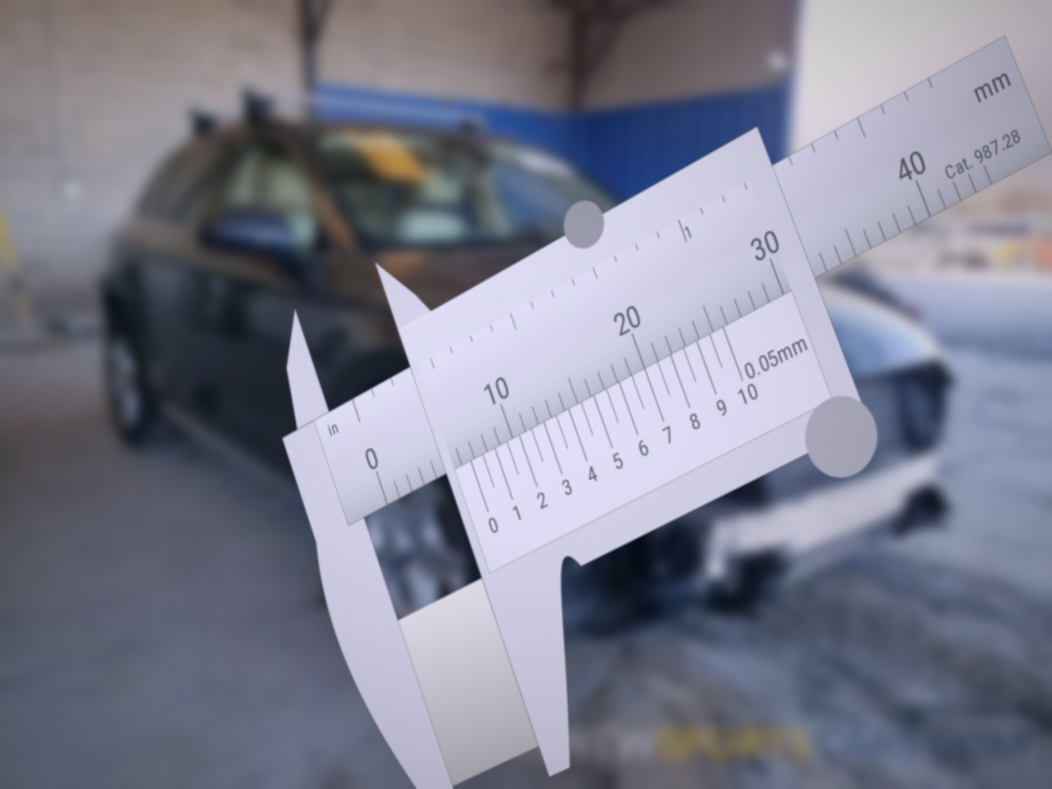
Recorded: 6.7 mm
